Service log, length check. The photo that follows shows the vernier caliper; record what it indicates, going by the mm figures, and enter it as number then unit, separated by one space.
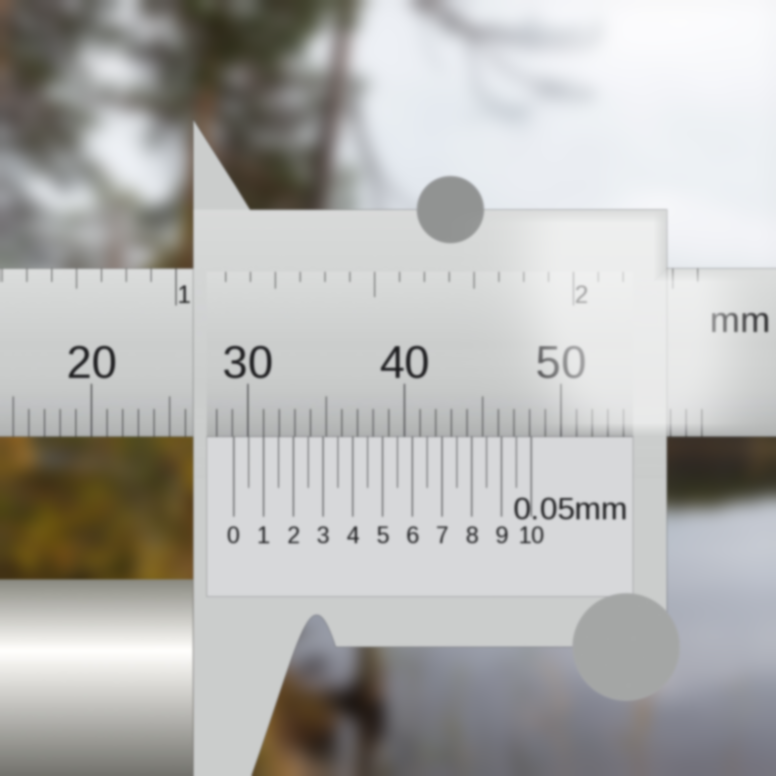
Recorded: 29.1 mm
